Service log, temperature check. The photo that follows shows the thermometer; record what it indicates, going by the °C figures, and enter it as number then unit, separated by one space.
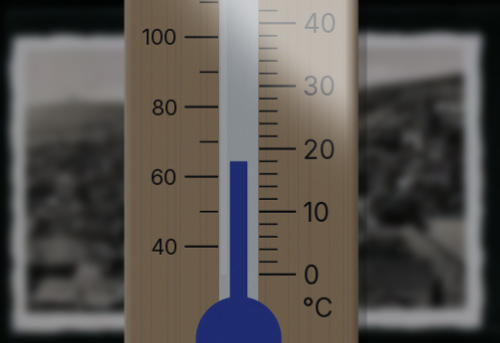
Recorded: 18 °C
